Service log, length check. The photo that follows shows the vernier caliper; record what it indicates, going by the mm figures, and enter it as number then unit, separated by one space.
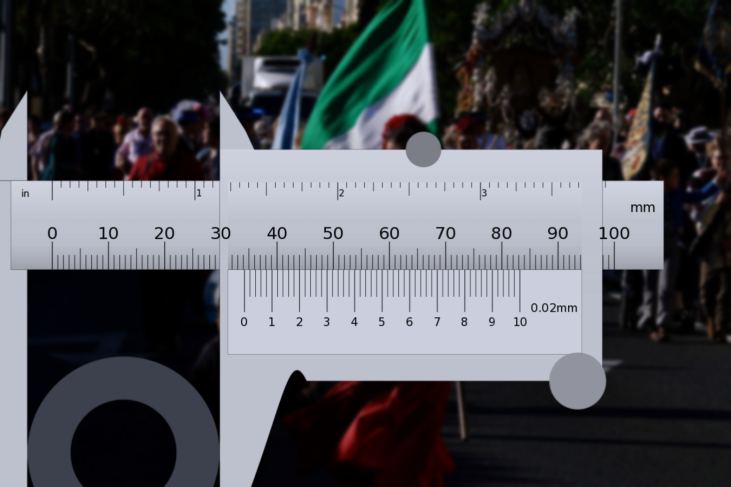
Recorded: 34.2 mm
